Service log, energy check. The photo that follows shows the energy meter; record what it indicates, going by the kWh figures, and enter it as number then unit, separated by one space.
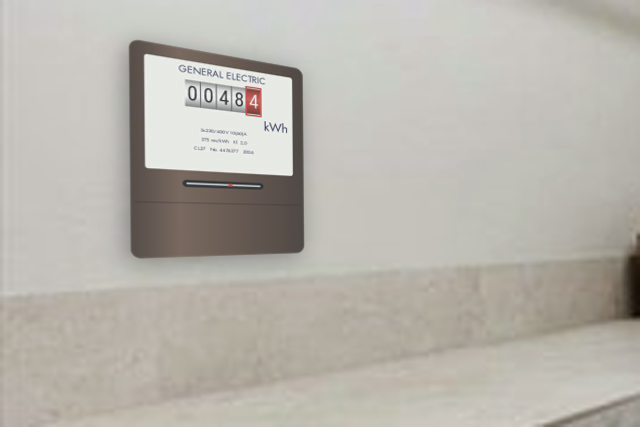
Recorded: 48.4 kWh
